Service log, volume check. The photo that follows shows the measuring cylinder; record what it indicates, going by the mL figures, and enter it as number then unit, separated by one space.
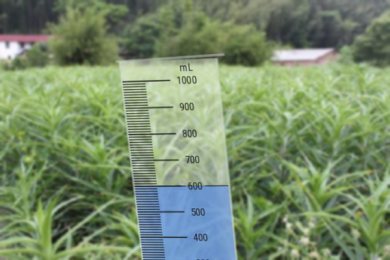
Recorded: 600 mL
